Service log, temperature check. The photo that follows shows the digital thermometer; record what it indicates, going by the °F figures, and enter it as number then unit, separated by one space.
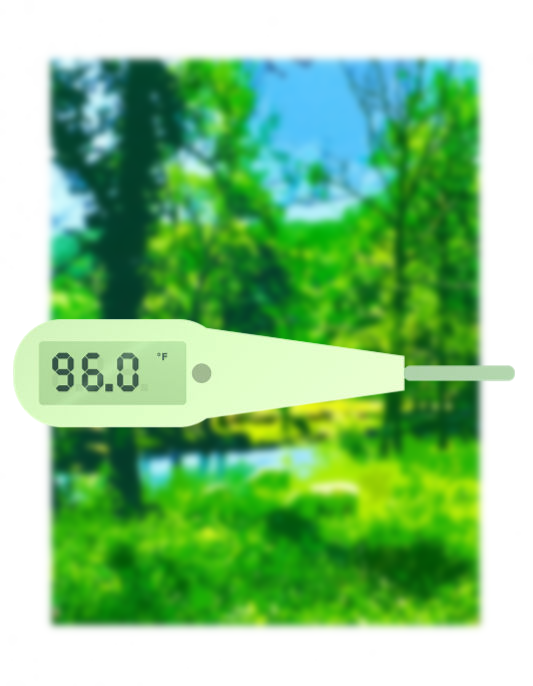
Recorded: 96.0 °F
